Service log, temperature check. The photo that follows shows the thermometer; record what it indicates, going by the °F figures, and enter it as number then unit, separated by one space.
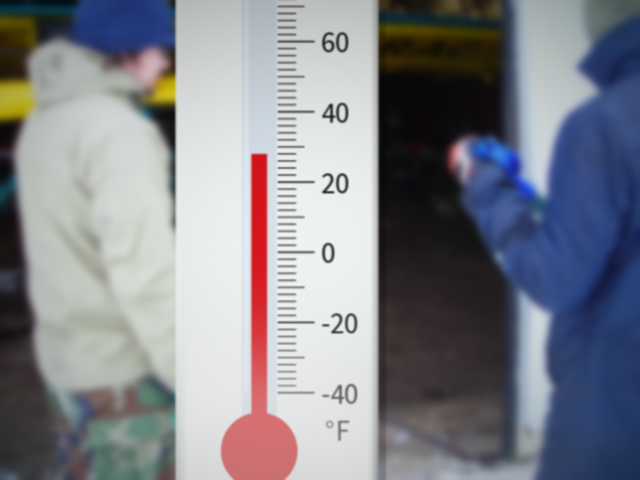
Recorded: 28 °F
